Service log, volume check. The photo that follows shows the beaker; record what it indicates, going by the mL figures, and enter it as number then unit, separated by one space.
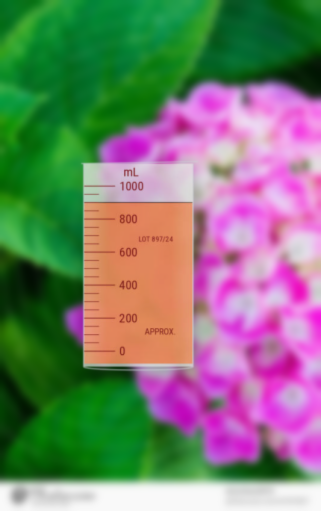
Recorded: 900 mL
